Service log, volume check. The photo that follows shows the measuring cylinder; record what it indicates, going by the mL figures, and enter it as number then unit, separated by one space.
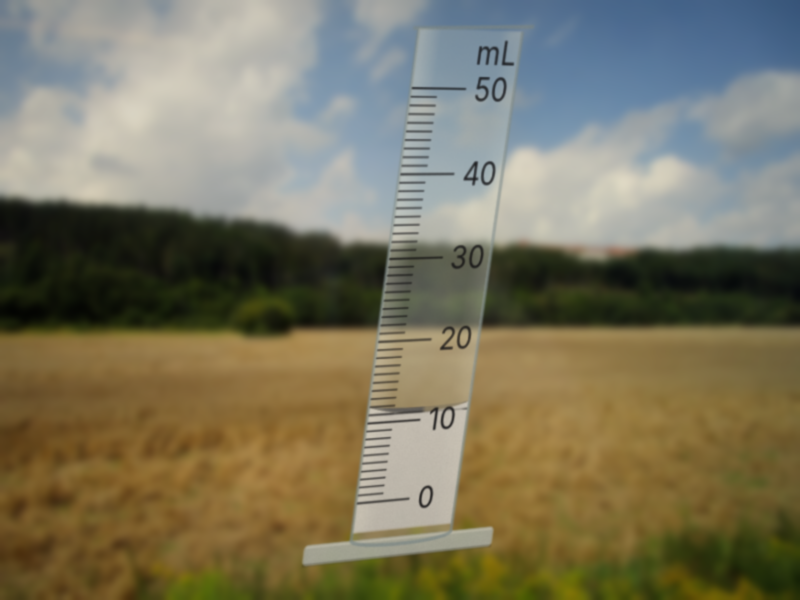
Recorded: 11 mL
